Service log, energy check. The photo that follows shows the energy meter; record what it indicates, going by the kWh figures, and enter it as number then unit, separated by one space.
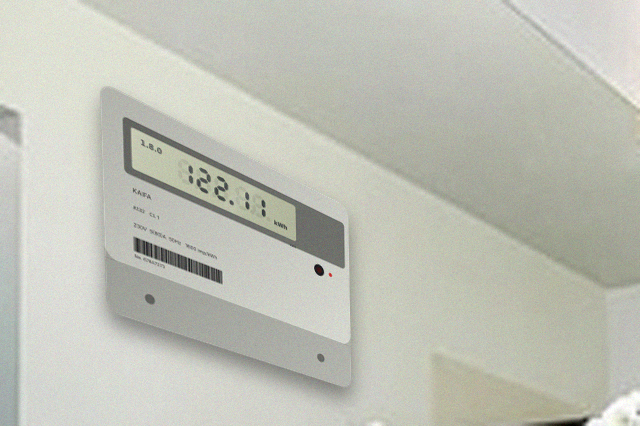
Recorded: 122.11 kWh
